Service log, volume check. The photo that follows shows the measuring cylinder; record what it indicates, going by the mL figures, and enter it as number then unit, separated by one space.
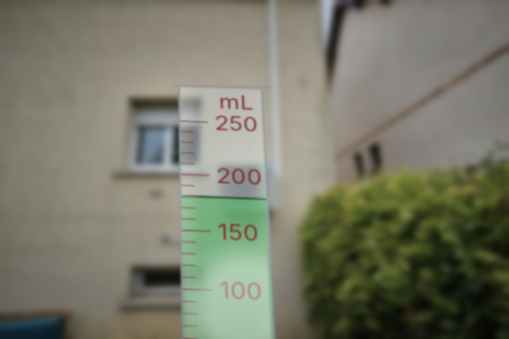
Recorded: 180 mL
